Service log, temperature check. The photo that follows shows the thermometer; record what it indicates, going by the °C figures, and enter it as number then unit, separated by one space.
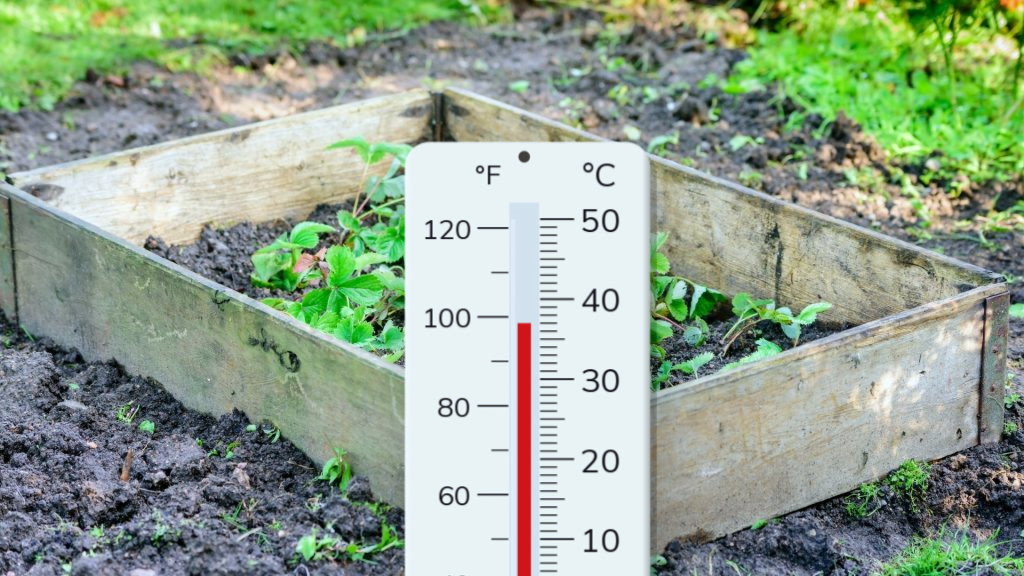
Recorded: 37 °C
